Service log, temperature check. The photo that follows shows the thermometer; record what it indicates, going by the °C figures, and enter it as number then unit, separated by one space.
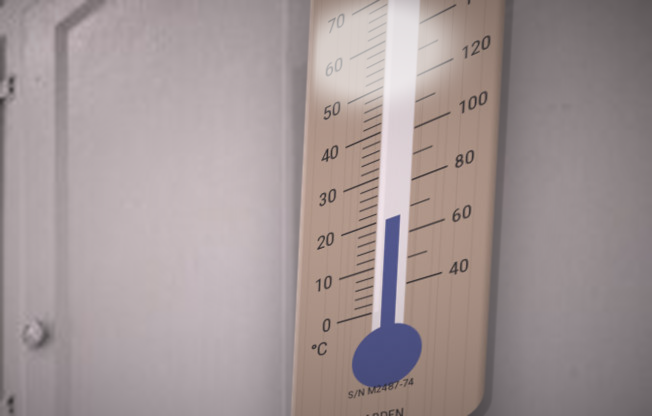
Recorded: 20 °C
